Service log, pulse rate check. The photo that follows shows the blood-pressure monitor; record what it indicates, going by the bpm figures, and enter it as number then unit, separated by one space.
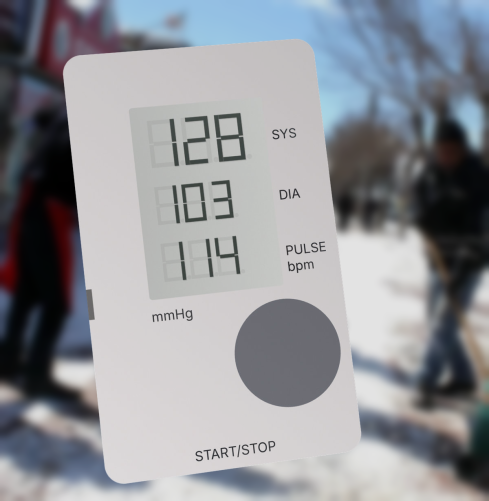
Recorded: 114 bpm
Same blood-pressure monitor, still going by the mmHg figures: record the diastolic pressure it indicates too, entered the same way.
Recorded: 103 mmHg
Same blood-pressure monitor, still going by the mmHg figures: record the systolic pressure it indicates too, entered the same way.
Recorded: 128 mmHg
